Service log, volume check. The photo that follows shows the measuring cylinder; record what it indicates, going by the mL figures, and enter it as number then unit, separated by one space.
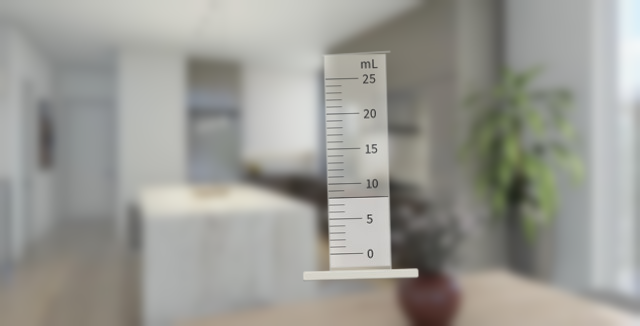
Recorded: 8 mL
